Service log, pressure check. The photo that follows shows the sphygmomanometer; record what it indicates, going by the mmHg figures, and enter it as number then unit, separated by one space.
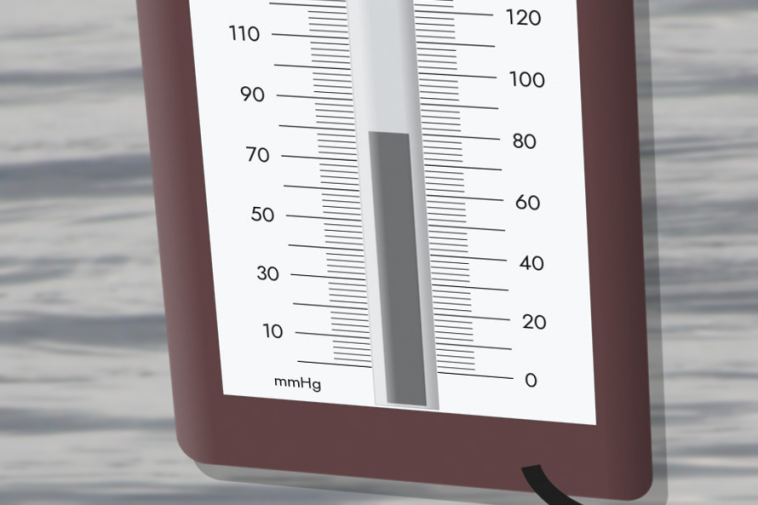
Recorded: 80 mmHg
